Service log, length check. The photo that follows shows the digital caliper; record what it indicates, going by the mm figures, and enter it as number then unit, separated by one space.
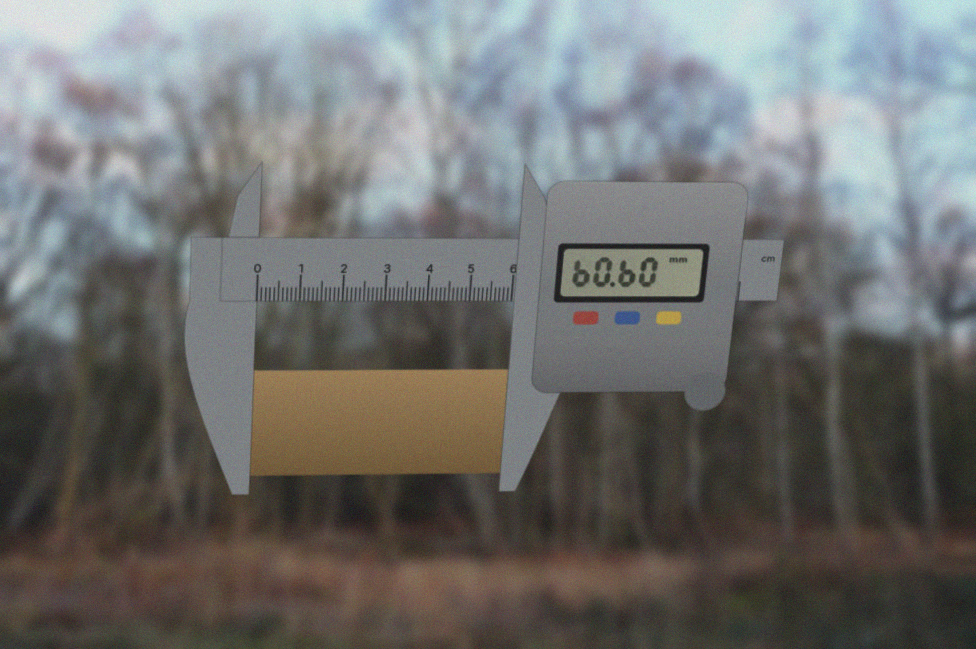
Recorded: 60.60 mm
